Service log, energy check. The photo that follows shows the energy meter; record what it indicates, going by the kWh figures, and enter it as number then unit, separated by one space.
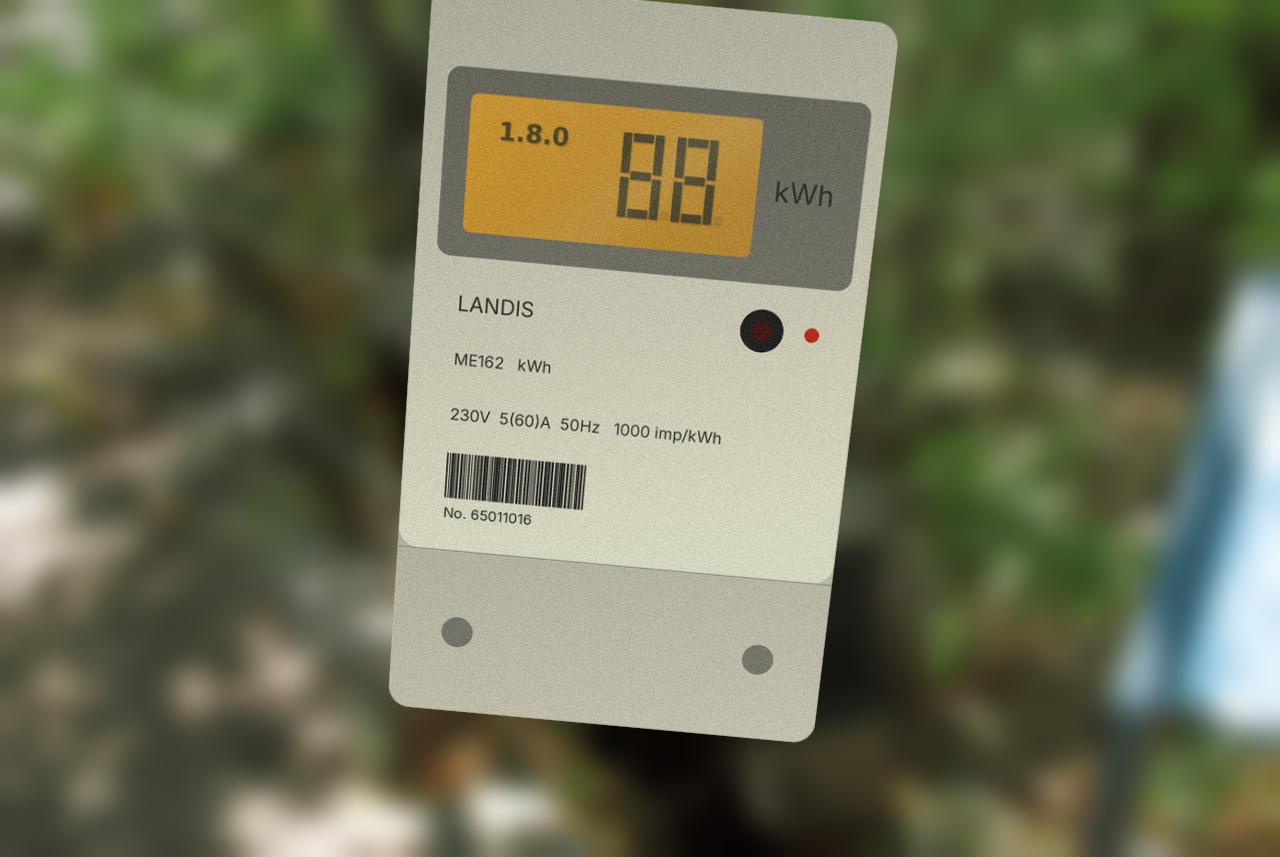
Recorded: 88 kWh
